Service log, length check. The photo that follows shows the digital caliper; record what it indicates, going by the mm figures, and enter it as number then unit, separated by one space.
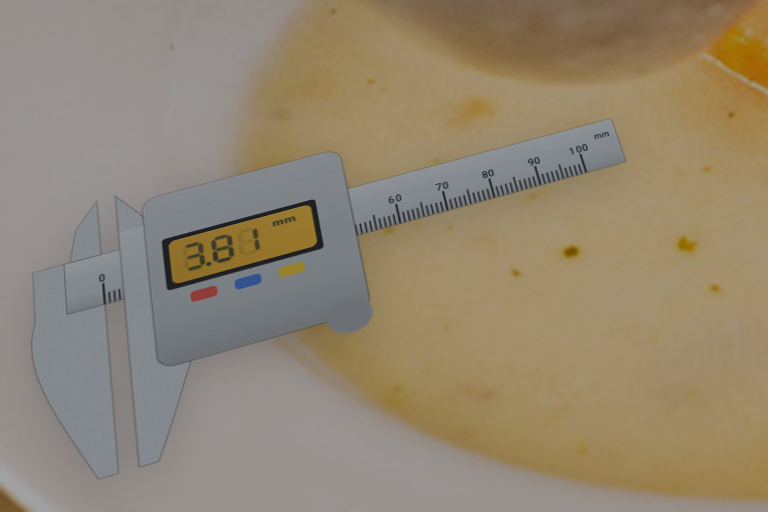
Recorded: 3.81 mm
